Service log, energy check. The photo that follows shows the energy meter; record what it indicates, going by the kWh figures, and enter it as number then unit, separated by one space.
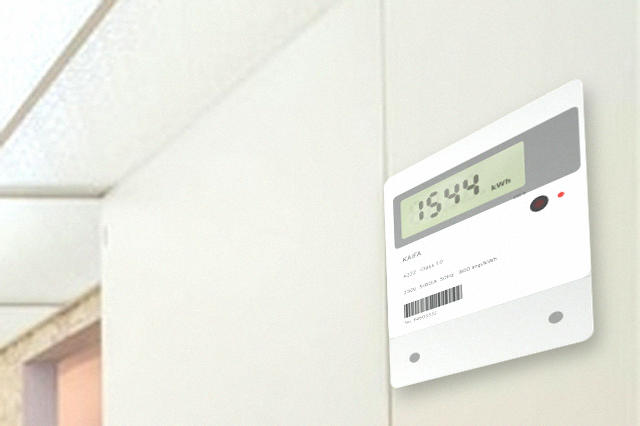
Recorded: 1544 kWh
